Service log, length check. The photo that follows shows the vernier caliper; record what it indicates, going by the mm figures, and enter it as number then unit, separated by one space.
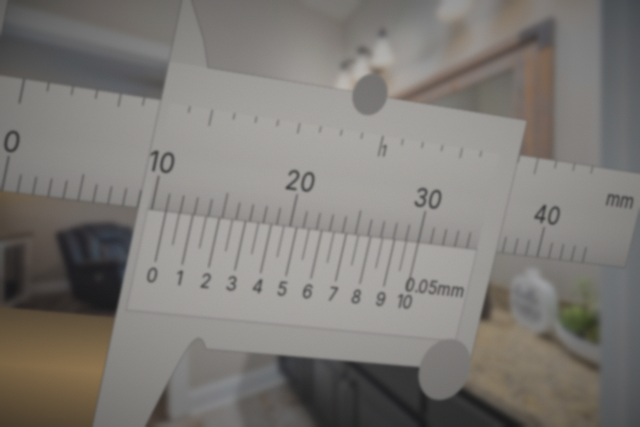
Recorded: 11.0 mm
